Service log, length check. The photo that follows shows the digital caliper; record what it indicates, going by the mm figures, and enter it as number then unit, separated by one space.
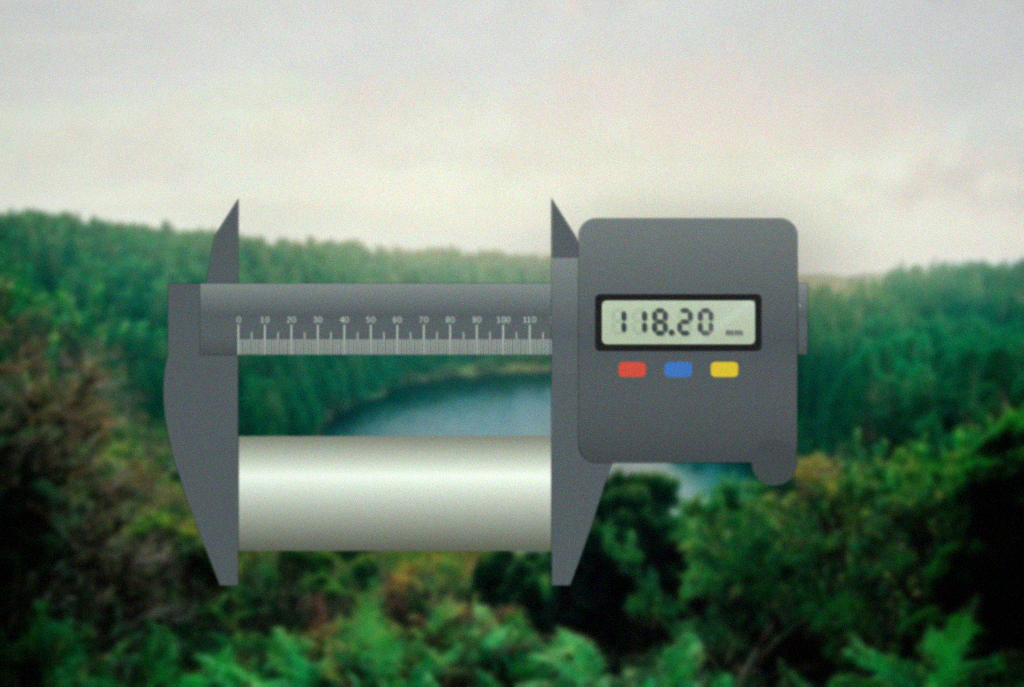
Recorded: 118.20 mm
